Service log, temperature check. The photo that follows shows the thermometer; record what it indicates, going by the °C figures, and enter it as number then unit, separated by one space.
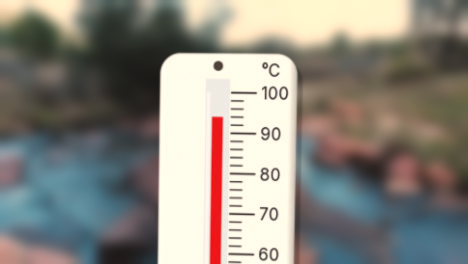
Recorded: 94 °C
